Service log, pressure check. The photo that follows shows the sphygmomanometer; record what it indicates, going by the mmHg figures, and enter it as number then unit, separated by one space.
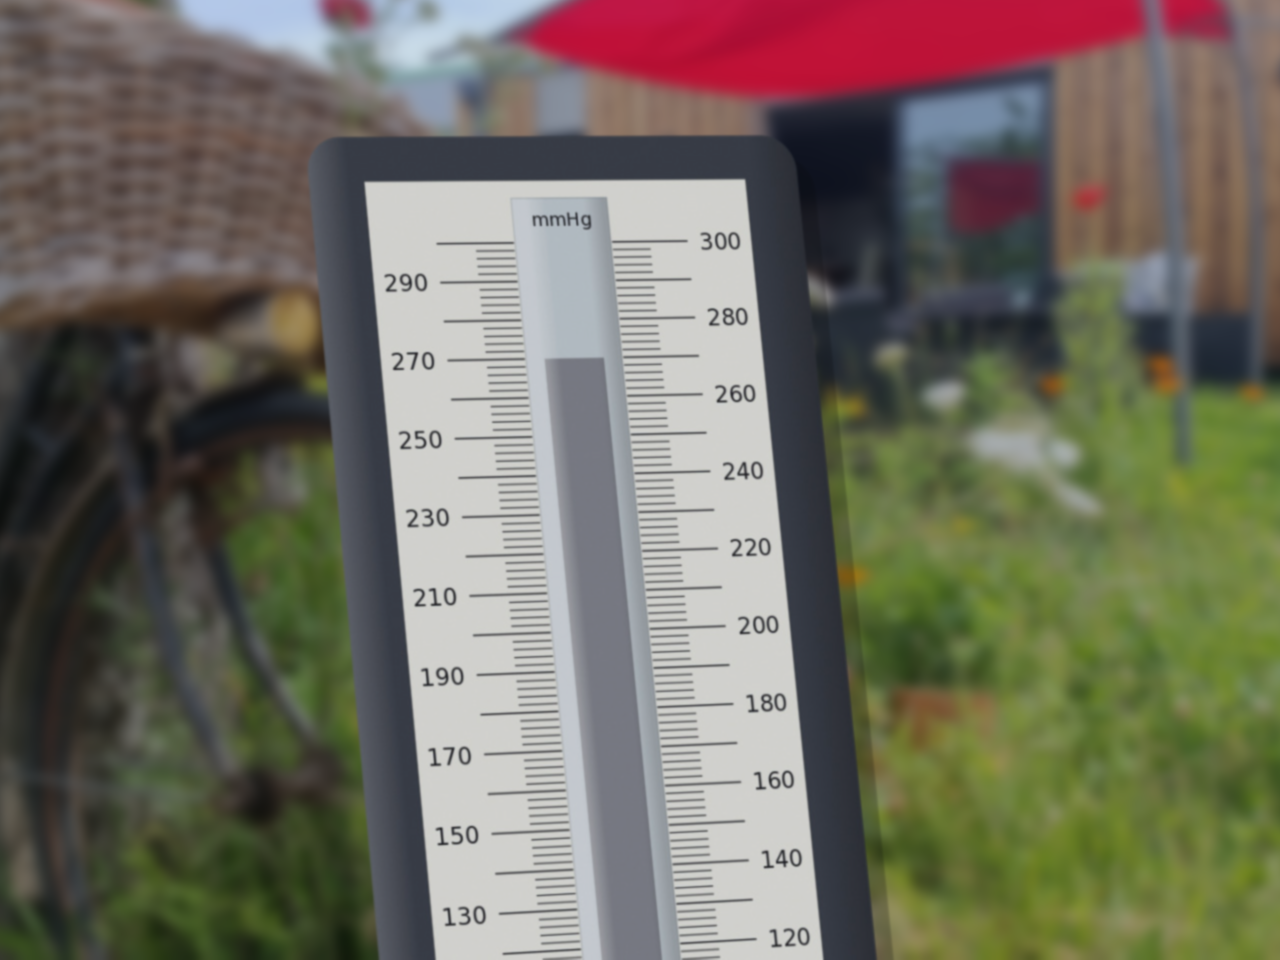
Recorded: 270 mmHg
